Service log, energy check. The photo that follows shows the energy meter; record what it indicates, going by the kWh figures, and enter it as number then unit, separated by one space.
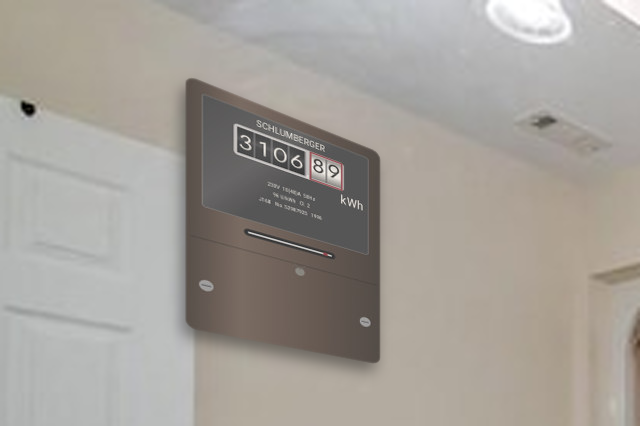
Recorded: 3106.89 kWh
